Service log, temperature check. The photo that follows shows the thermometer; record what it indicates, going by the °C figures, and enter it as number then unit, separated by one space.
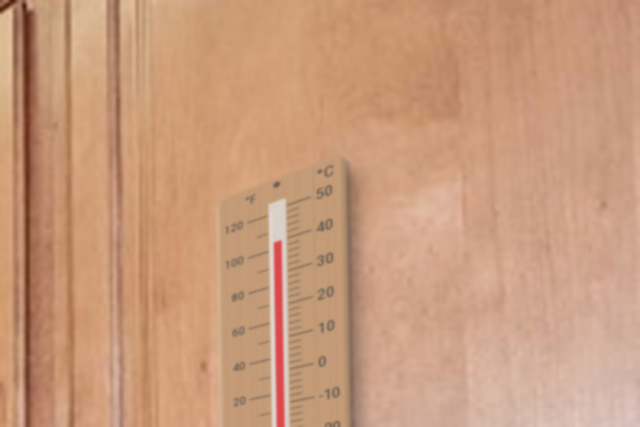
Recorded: 40 °C
